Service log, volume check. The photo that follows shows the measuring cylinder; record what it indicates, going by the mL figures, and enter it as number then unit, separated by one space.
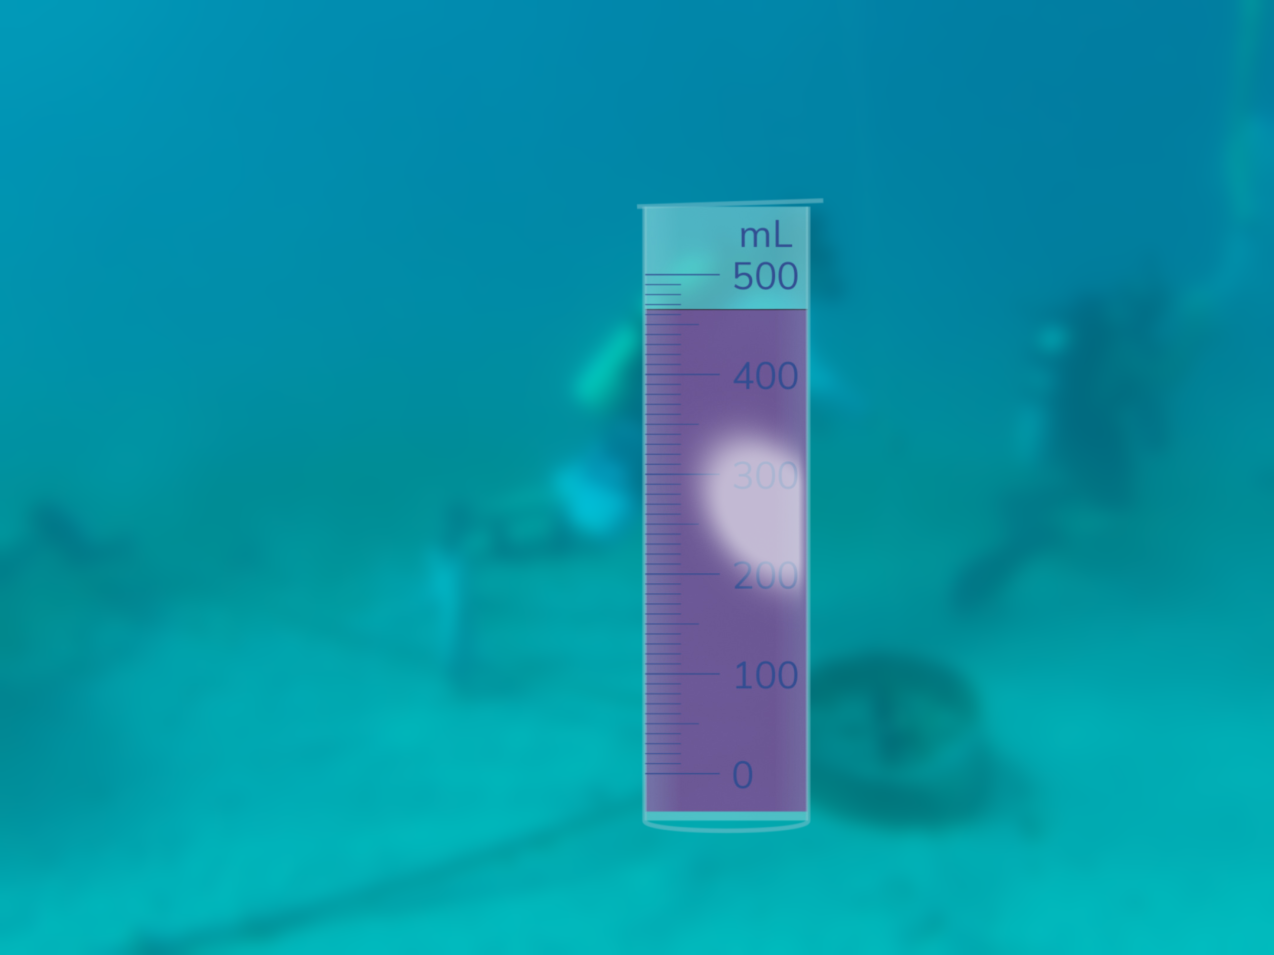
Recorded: 465 mL
